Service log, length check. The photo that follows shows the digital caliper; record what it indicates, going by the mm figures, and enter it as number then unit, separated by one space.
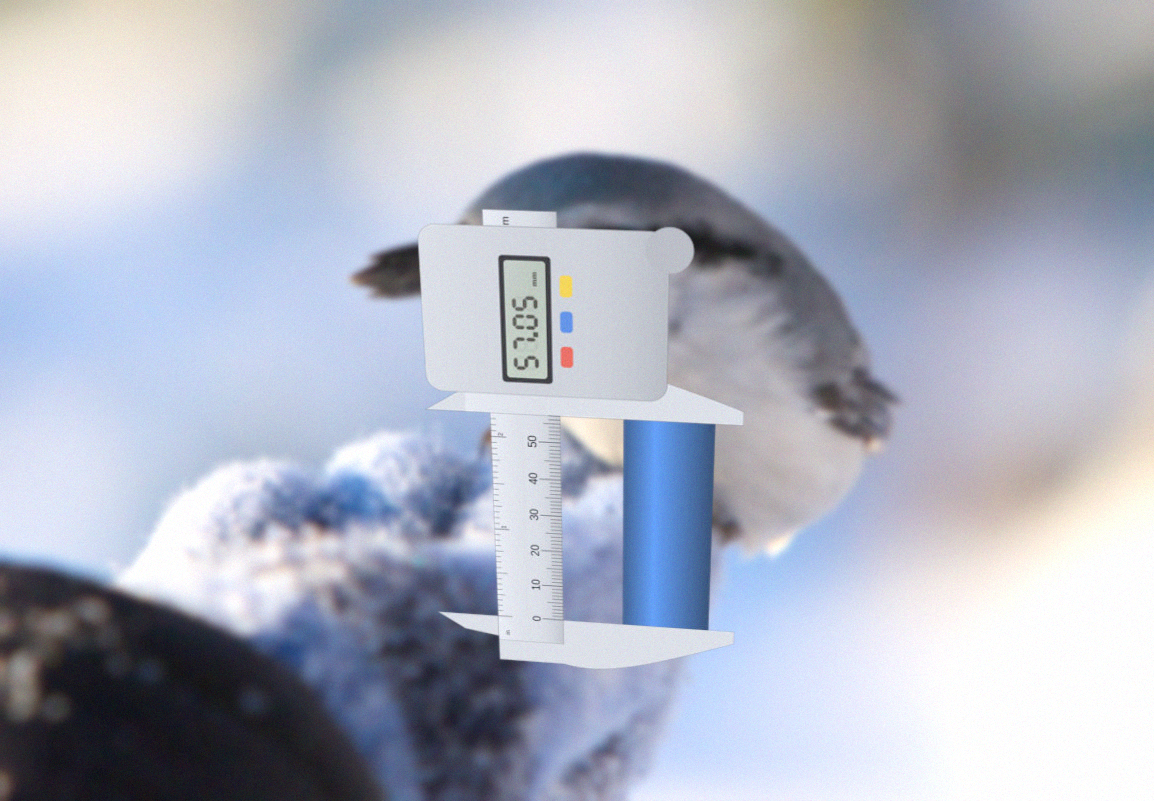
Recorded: 57.05 mm
